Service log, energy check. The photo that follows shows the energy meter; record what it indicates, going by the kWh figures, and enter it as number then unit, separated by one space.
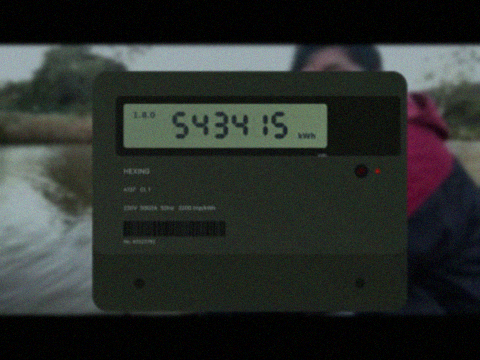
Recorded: 543415 kWh
